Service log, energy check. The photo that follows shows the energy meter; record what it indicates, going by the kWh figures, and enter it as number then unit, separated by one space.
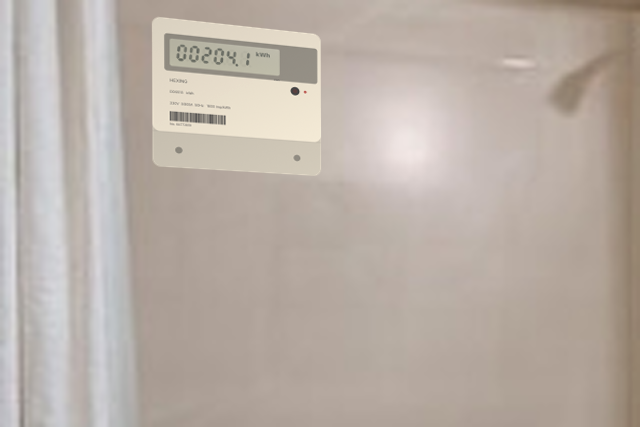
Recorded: 204.1 kWh
